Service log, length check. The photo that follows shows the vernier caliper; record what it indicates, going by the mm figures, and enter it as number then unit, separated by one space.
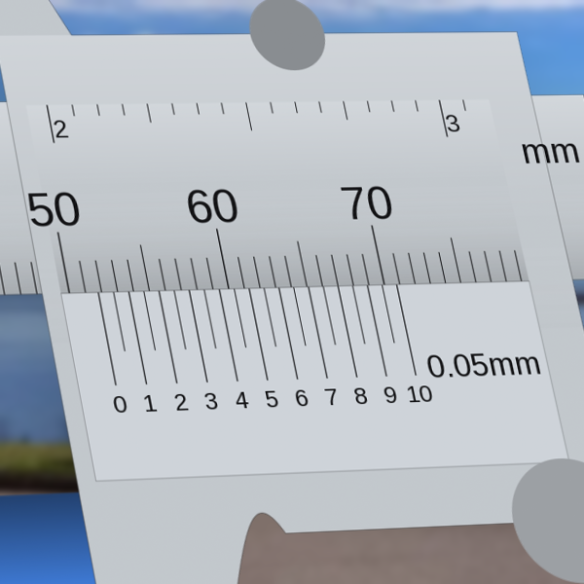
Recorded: 51.8 mm
